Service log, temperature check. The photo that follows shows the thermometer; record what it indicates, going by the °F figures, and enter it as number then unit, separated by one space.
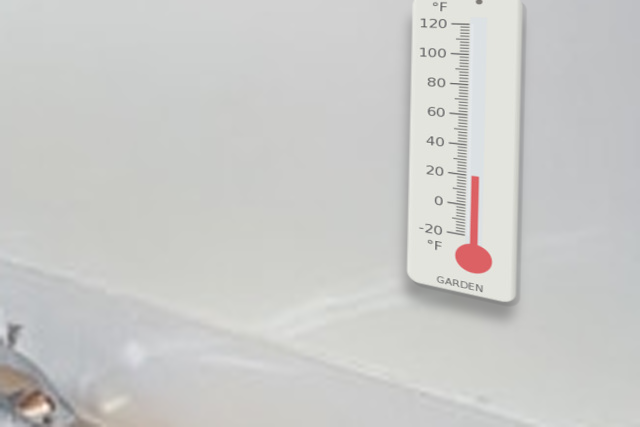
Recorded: 20 °F
